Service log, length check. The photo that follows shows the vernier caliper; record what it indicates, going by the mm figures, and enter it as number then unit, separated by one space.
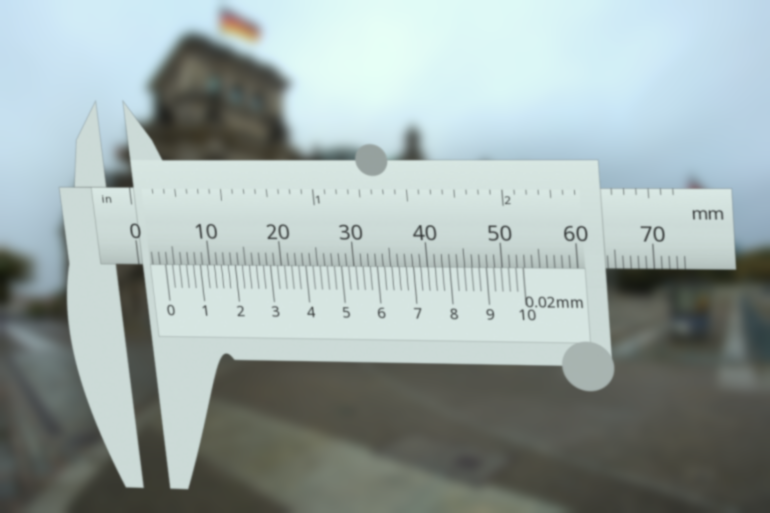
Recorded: 3.8 mm
